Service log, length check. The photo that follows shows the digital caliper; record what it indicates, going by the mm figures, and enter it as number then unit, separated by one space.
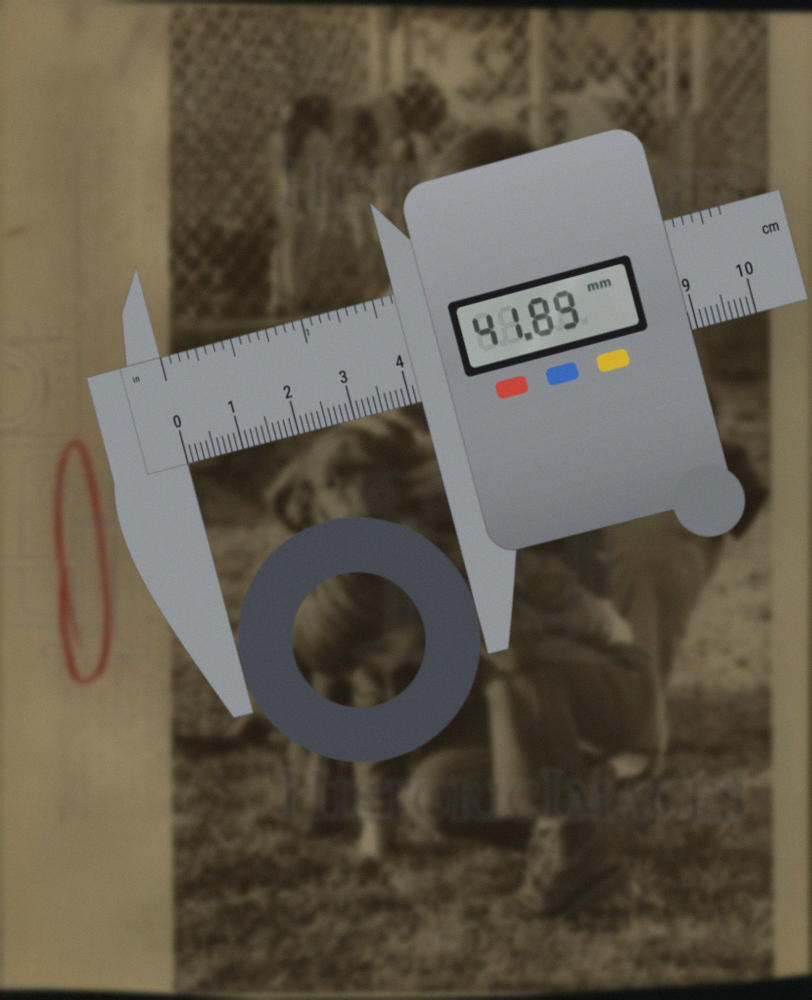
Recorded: 41.89 mm
